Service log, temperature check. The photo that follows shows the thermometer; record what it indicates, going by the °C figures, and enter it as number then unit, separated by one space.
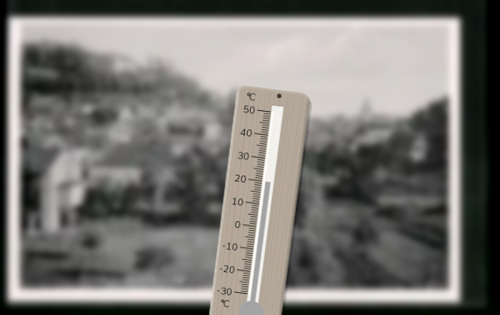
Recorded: 20 °C
